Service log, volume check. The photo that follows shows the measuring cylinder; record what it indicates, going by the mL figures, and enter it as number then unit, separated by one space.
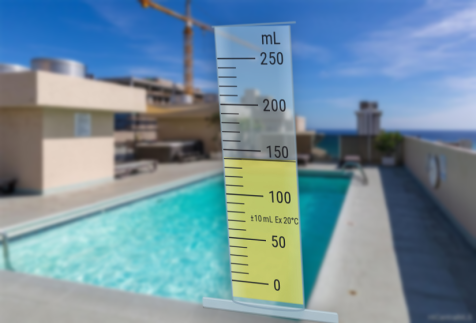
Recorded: 140 mL
